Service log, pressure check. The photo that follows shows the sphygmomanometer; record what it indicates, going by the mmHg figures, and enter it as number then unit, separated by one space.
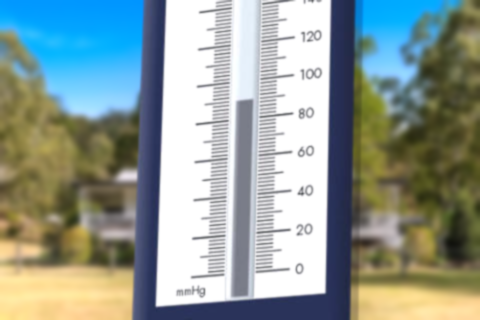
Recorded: 90 mmHg
